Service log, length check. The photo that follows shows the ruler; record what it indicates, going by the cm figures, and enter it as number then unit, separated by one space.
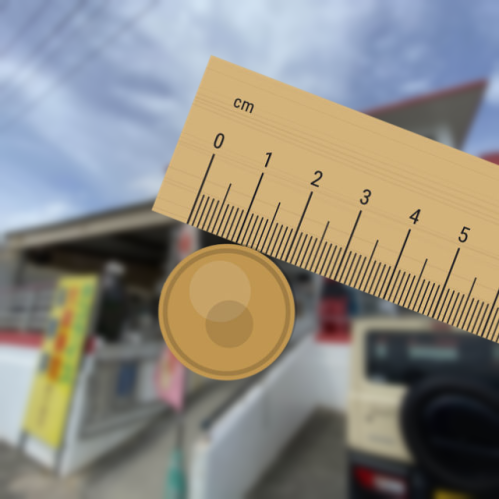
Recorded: 2.6 cm
